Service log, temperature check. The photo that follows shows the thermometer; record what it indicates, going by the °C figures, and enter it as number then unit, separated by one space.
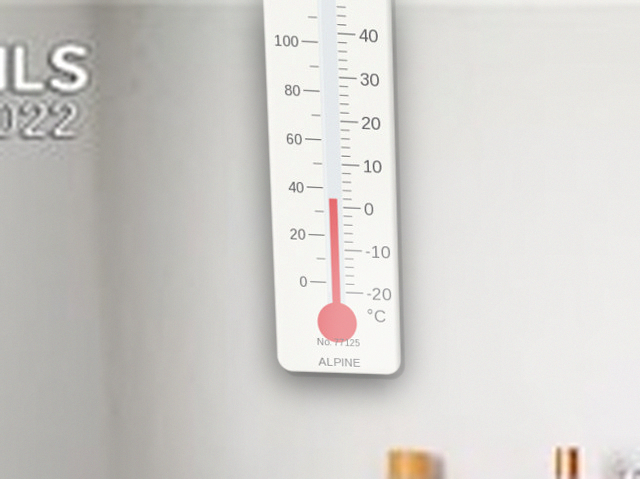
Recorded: 2 °C
